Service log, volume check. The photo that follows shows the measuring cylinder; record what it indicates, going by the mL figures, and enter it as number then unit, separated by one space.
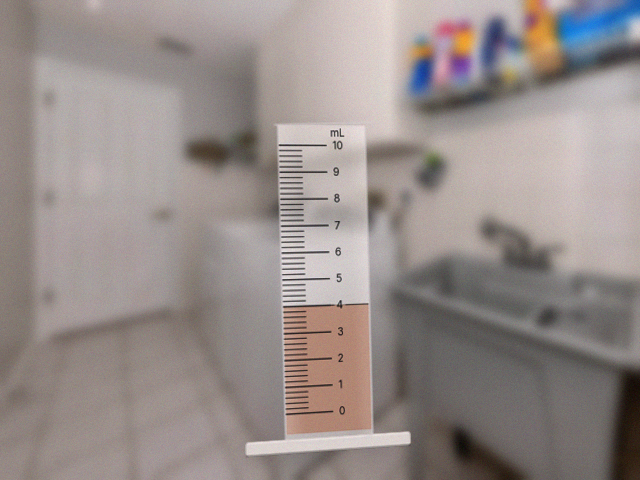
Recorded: 4 mL
